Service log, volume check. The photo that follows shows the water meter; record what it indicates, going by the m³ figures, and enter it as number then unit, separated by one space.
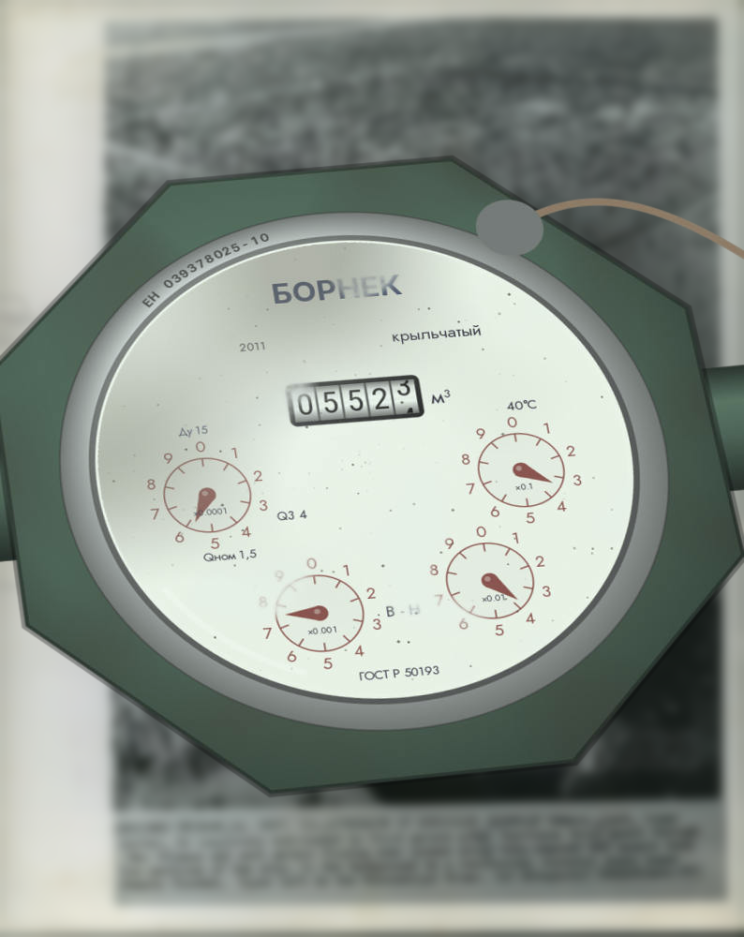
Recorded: 5523.3375 m³
